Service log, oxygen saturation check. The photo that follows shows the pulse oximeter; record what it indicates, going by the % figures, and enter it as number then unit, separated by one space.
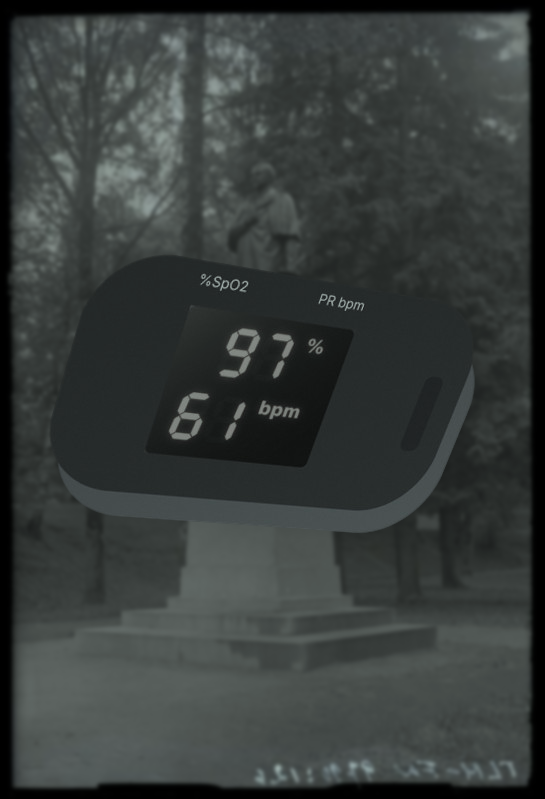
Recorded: 97 %
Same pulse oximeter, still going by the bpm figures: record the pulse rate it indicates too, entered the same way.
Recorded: 61 bpm
